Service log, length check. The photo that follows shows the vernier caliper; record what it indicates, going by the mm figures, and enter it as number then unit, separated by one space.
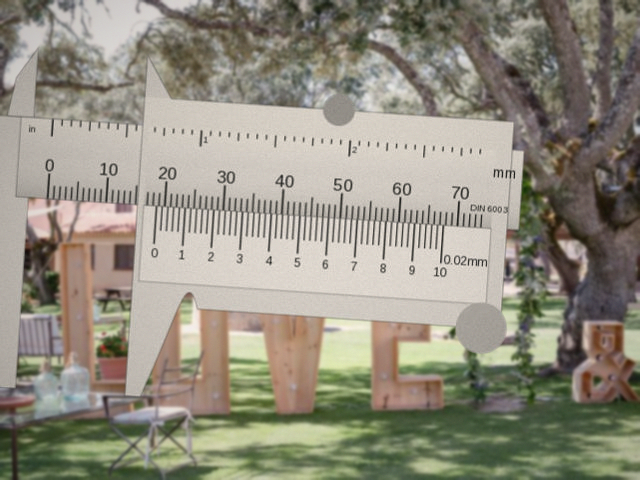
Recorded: 18.6 mm
